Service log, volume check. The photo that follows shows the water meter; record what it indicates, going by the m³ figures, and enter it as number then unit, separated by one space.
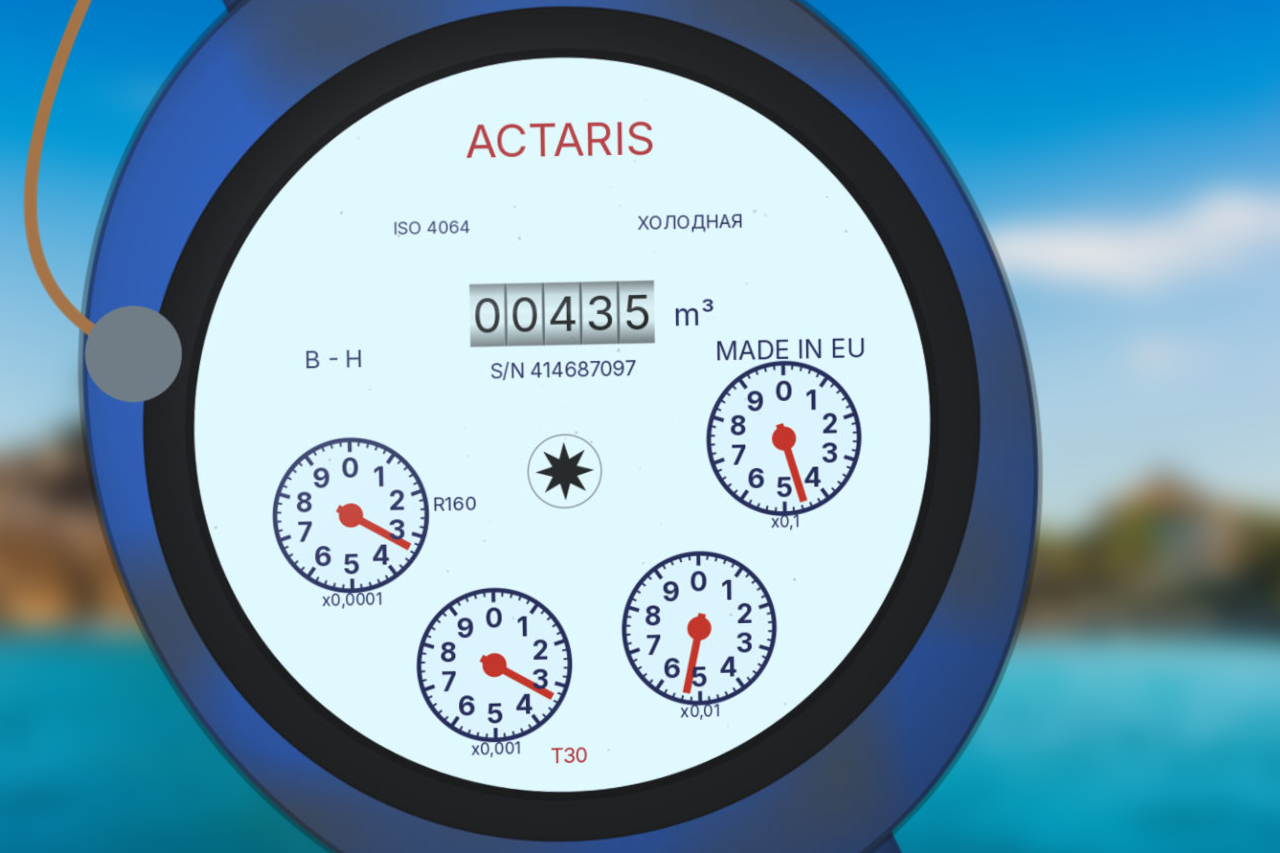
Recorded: 435.4533 m³
